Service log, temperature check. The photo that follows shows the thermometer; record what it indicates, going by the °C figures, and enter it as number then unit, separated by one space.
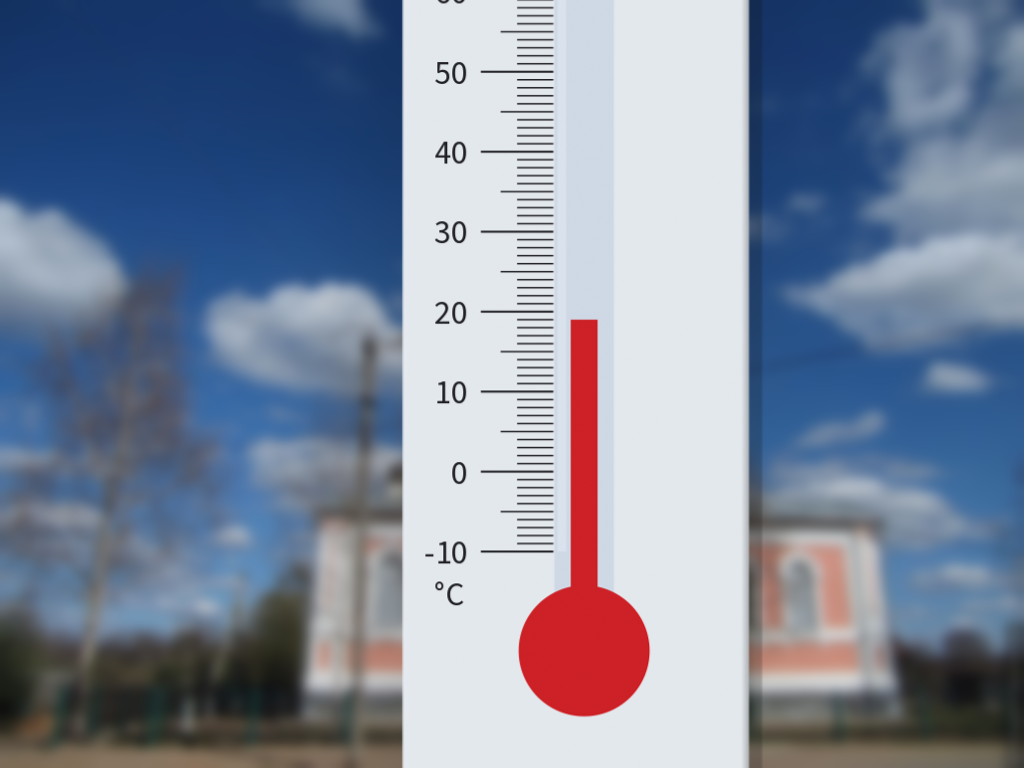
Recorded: 19 °C
